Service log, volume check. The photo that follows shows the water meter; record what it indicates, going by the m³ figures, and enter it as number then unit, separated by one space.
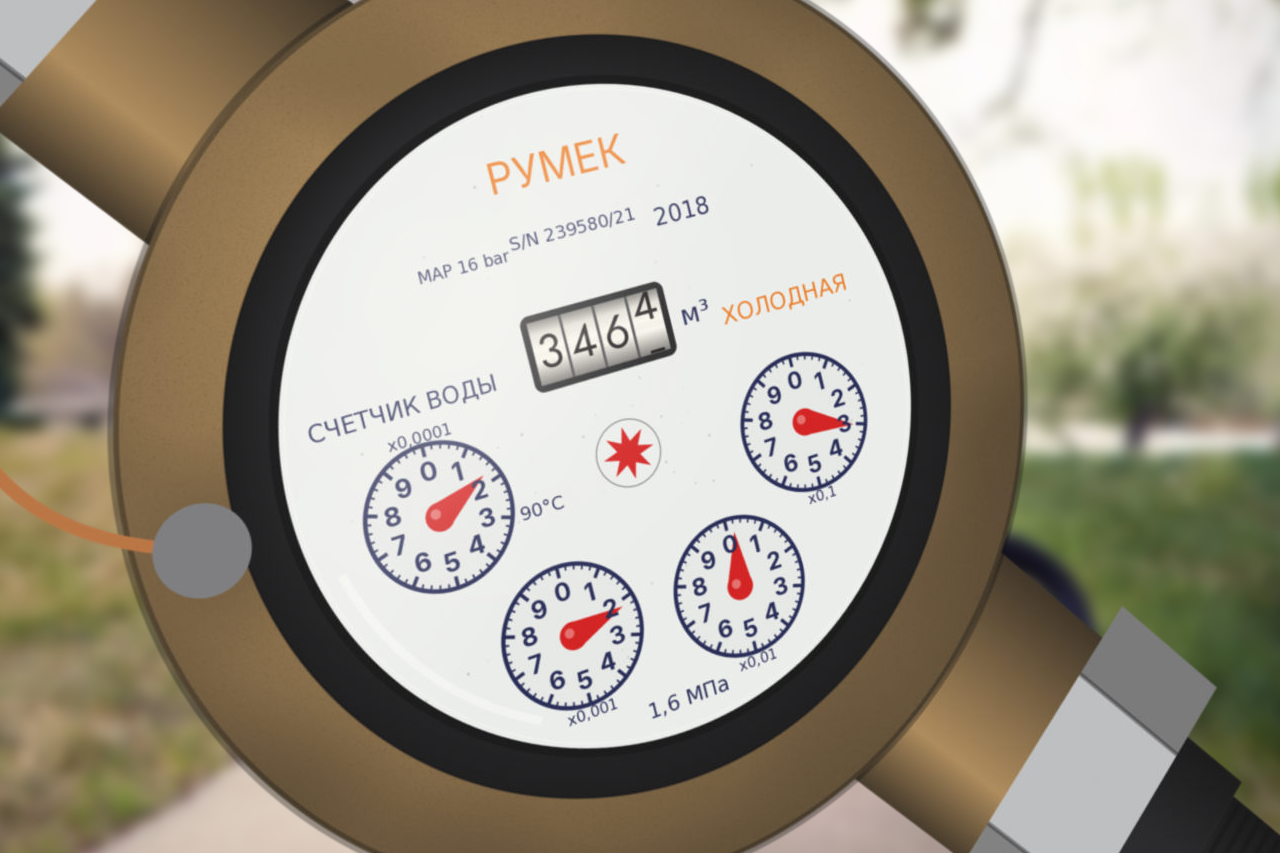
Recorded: 3464.3021 m³
